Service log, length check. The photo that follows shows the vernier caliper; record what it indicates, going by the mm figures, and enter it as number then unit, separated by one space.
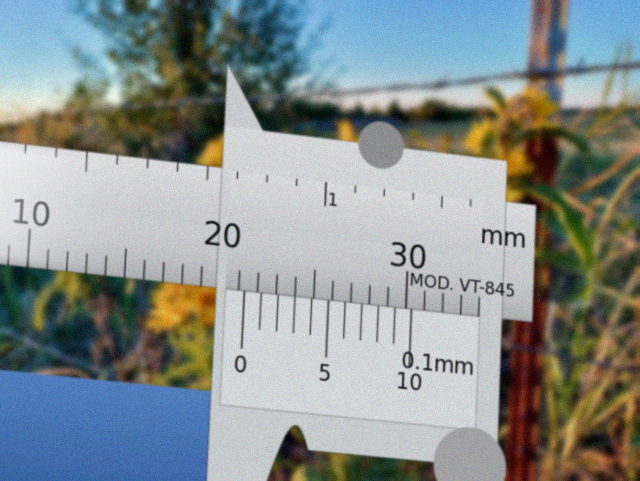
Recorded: 21.3 mm
